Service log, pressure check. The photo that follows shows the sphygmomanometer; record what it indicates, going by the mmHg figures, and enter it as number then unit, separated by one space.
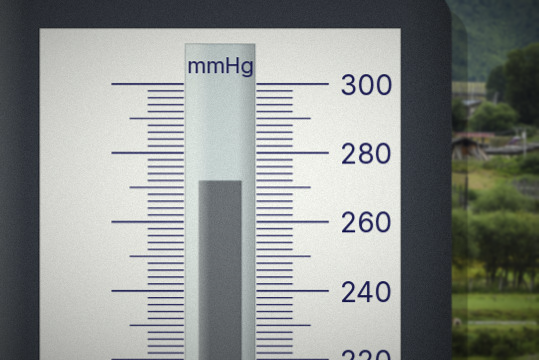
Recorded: 272 mmHg
